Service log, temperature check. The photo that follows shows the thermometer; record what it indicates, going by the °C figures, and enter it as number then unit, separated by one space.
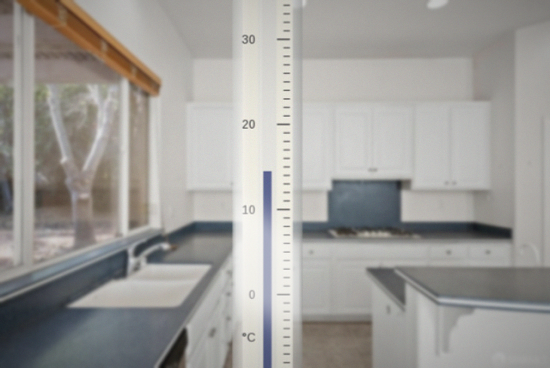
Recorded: 14.5 °C
